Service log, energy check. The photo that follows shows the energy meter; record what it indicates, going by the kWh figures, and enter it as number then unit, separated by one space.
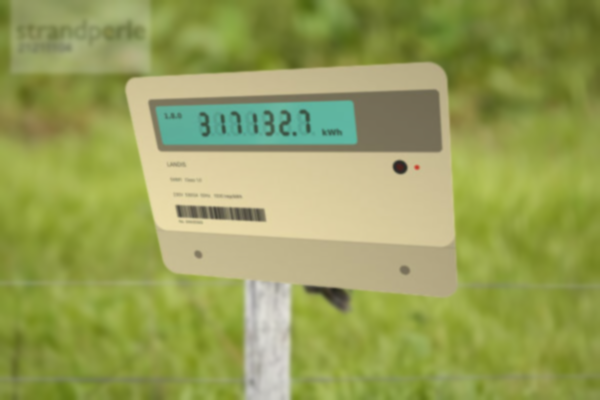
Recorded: 317132.7 kWh
